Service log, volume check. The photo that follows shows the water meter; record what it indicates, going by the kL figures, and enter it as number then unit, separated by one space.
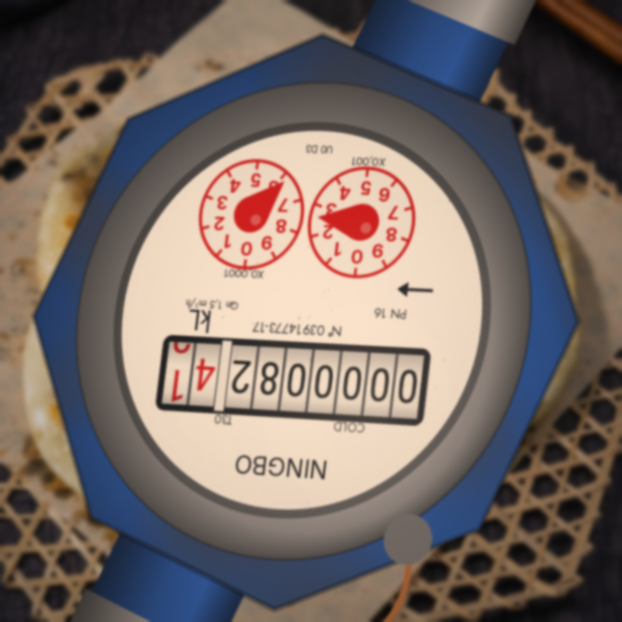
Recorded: 82.4126 kL
